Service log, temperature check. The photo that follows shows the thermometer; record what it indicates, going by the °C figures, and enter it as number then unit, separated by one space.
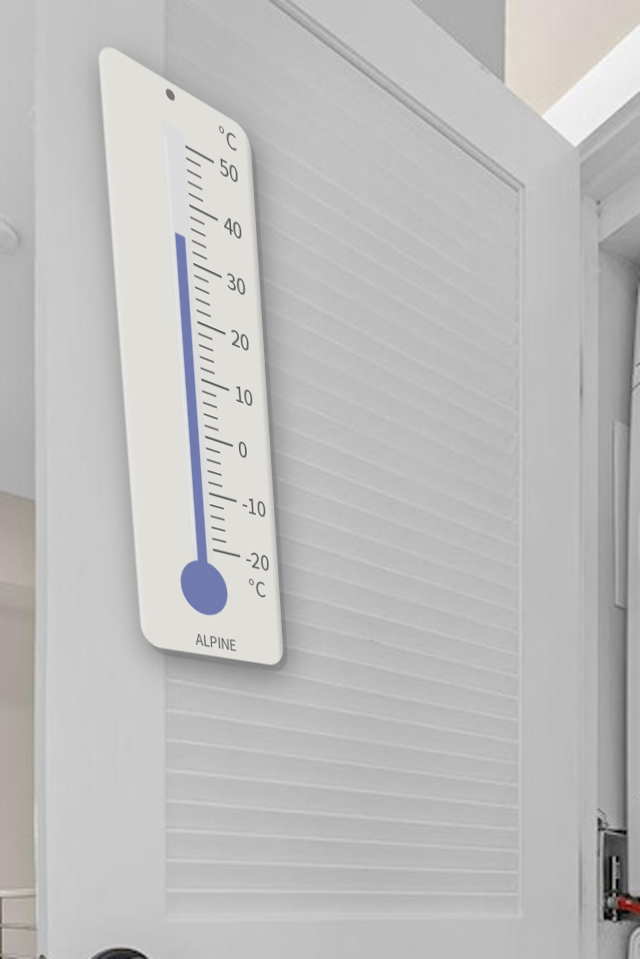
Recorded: 34 °C
